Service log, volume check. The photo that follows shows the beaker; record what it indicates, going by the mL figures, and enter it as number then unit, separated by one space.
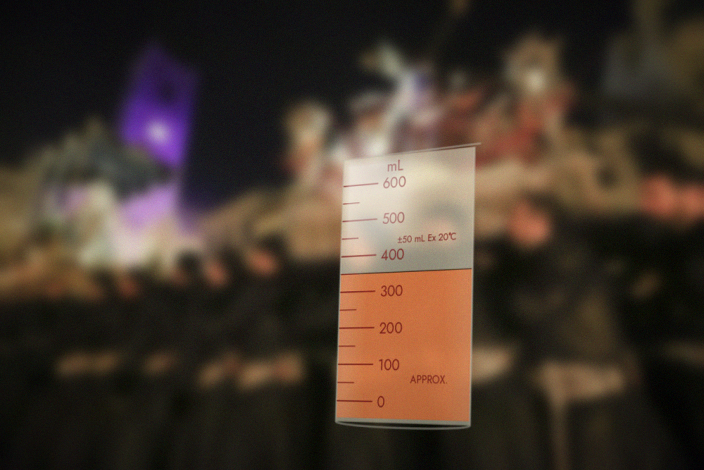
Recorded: 350 mL
